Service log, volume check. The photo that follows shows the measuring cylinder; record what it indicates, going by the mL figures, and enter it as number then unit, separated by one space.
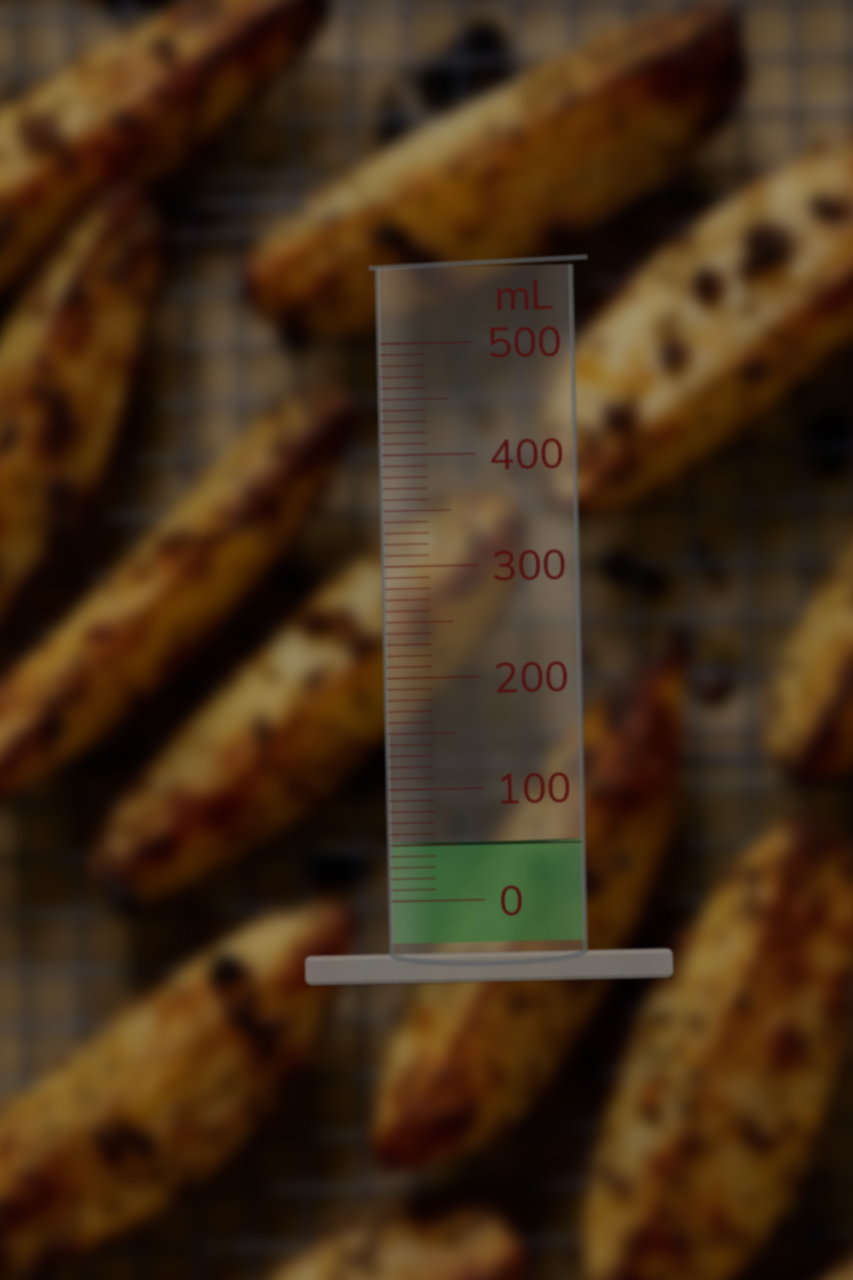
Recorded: 50 mL
